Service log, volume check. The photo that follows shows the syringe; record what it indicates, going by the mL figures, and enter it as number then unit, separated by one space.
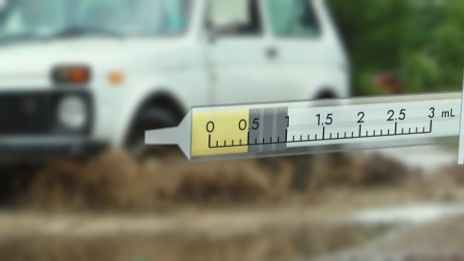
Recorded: 0.5 mL
